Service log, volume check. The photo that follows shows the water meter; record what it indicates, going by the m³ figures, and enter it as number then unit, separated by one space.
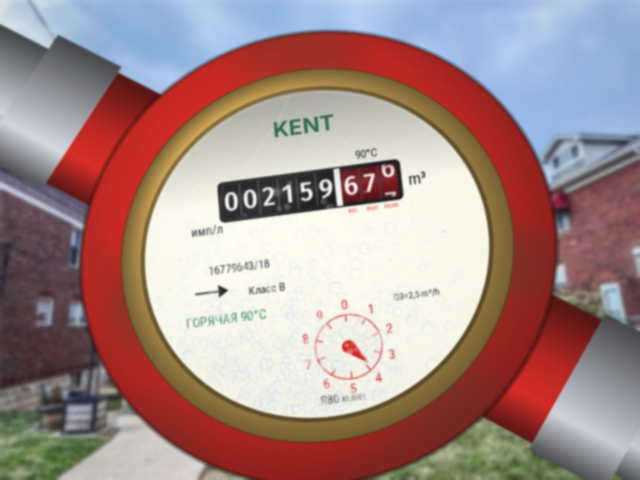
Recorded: 2159.6763 m³
